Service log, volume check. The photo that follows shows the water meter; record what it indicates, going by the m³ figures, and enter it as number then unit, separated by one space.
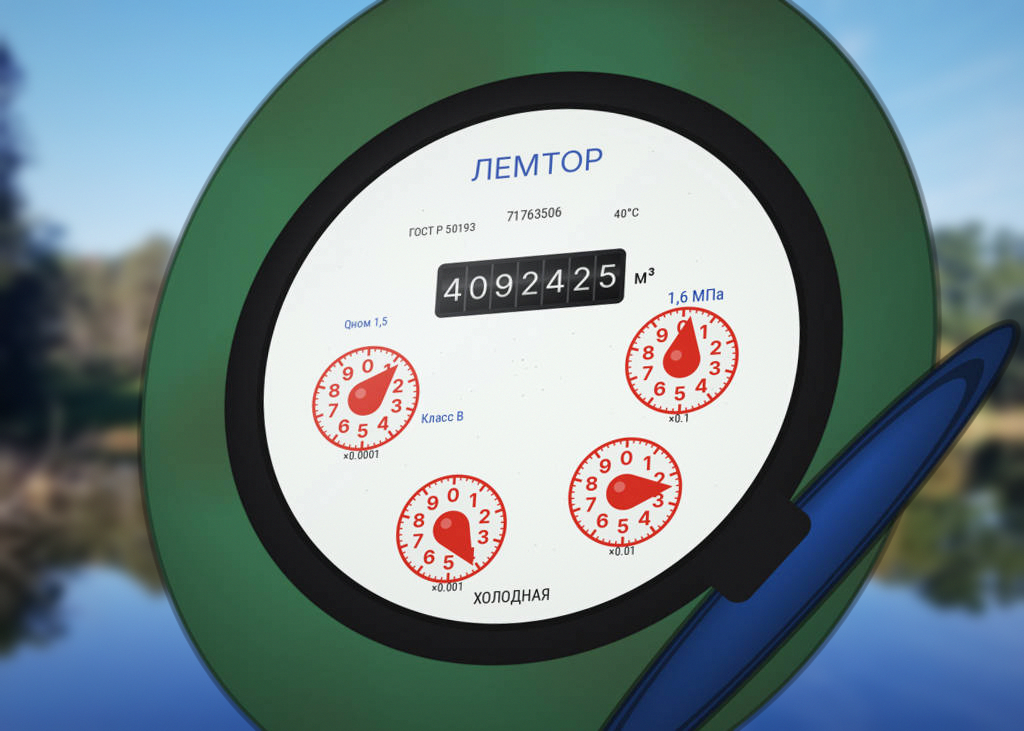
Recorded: 4092425.0241 m³
